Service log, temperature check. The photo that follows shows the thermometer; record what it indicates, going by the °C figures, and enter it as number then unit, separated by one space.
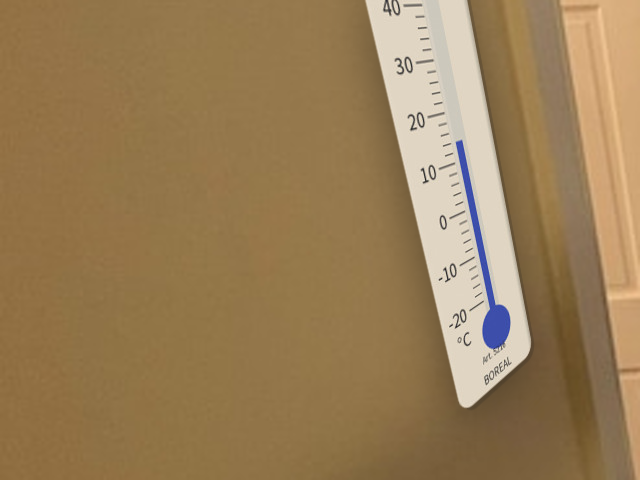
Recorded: 14 °C
